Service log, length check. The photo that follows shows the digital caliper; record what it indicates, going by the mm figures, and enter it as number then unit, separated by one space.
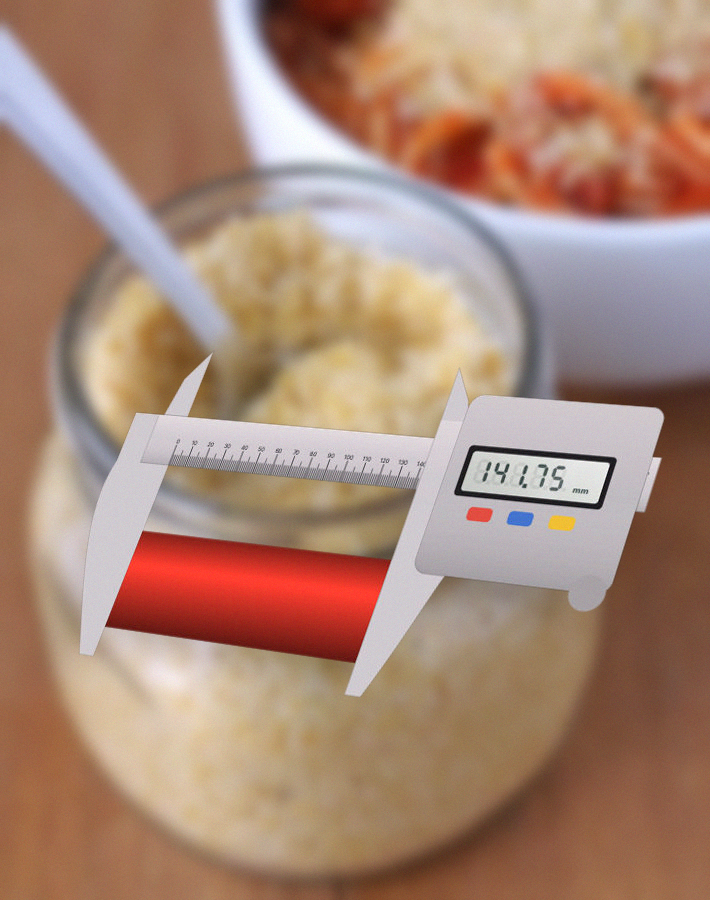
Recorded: 141.75 mm
